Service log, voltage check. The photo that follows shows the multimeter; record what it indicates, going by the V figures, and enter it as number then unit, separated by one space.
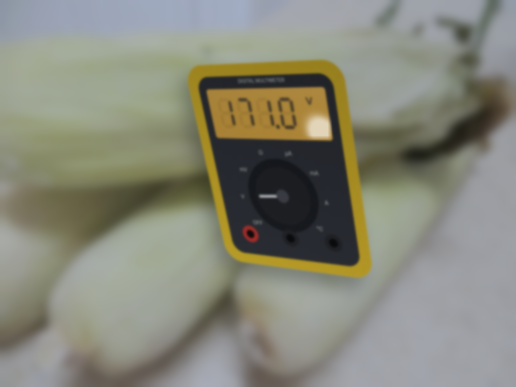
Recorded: 171.0 V
